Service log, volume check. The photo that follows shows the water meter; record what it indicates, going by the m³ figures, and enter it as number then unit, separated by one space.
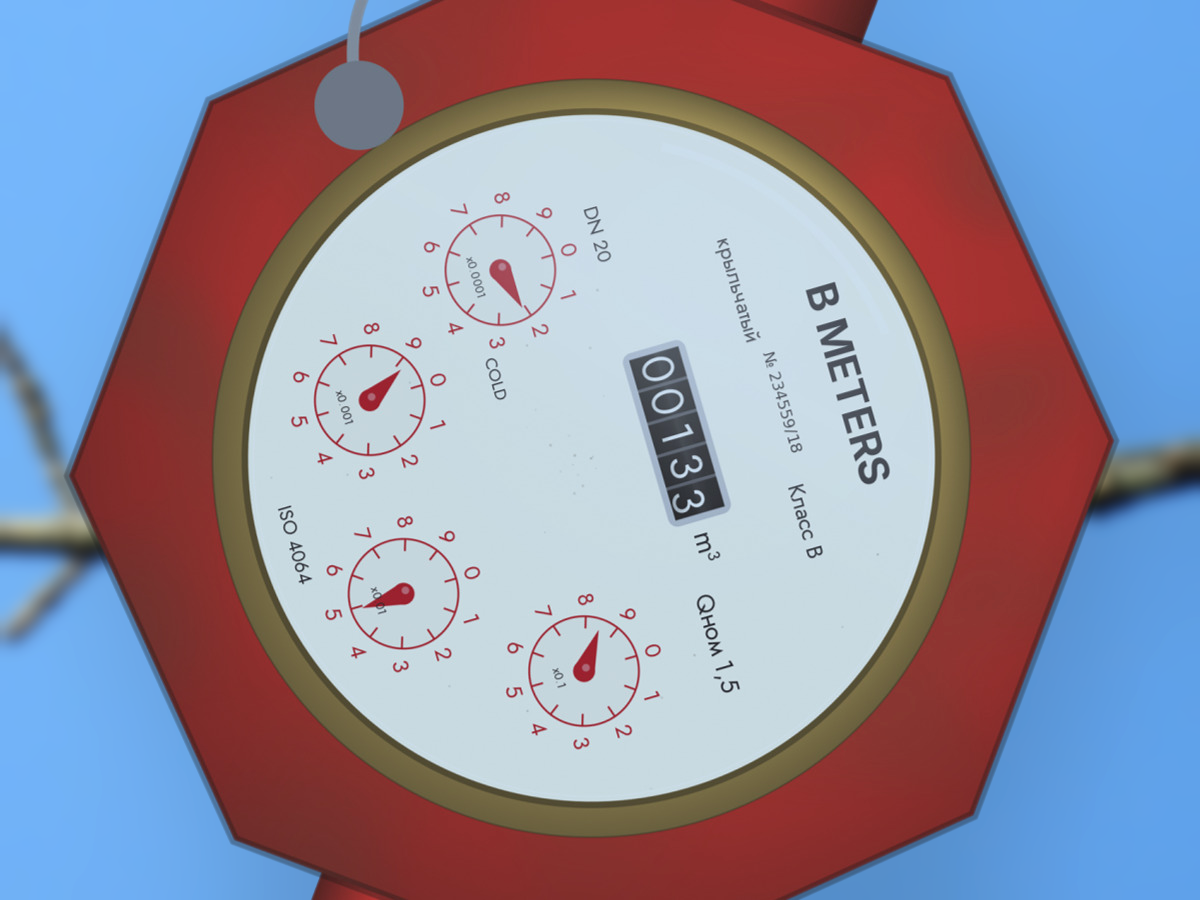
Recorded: 132.8492 m³
